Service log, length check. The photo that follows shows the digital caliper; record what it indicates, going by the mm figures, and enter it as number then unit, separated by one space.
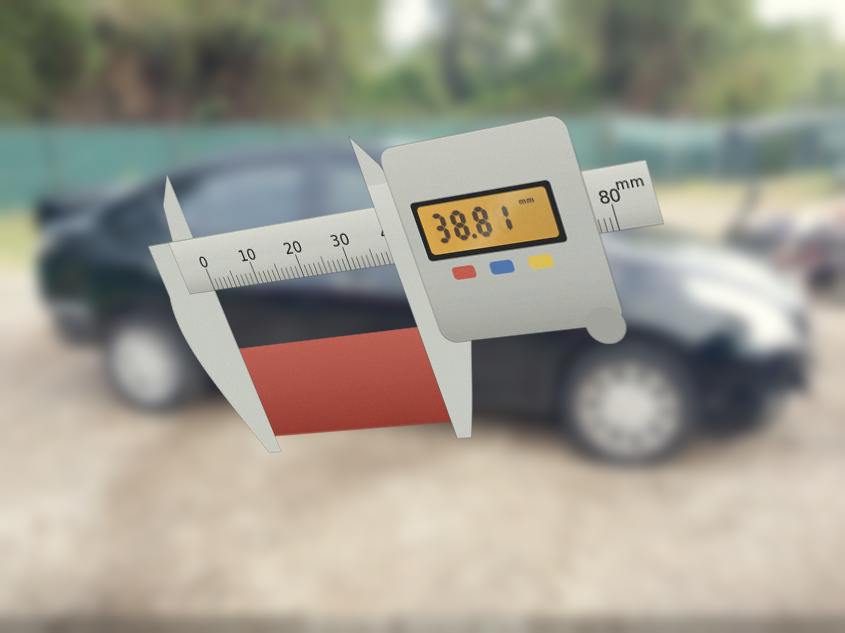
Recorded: 38.81 mm
